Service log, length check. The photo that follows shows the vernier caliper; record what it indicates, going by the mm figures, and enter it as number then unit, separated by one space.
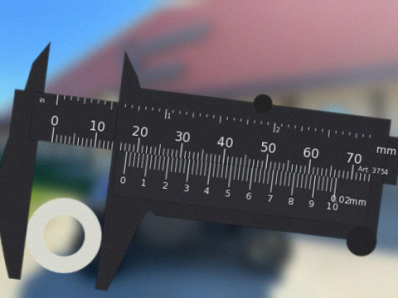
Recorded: 17.5 mm
